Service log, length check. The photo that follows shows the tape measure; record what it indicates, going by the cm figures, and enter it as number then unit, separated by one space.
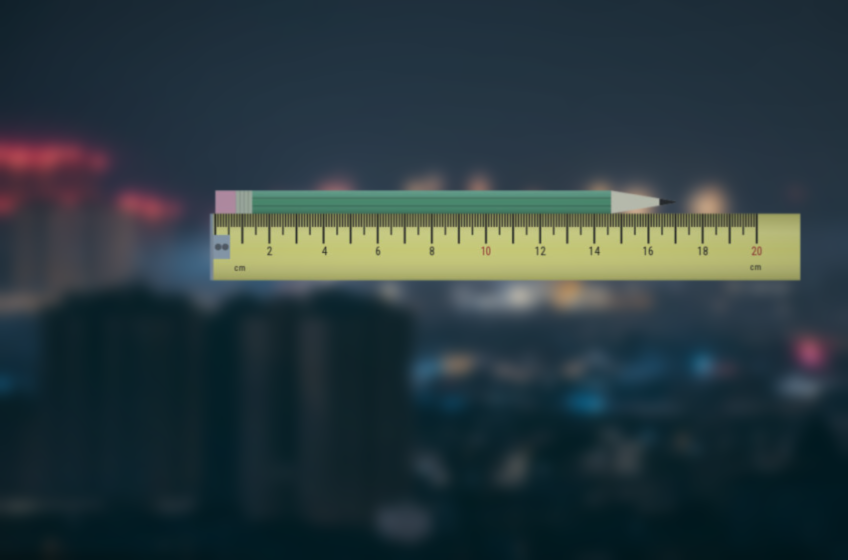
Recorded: 17 cm
